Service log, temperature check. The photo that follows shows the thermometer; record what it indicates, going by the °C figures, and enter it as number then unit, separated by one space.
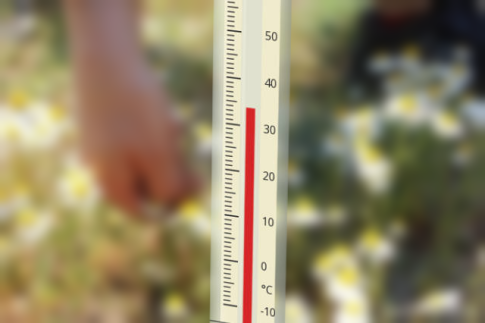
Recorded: 34 °C
